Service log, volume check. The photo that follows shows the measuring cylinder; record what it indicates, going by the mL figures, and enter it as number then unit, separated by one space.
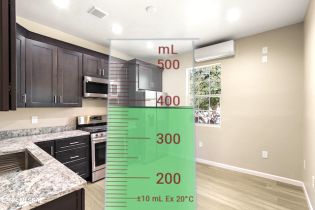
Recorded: 380 mL
